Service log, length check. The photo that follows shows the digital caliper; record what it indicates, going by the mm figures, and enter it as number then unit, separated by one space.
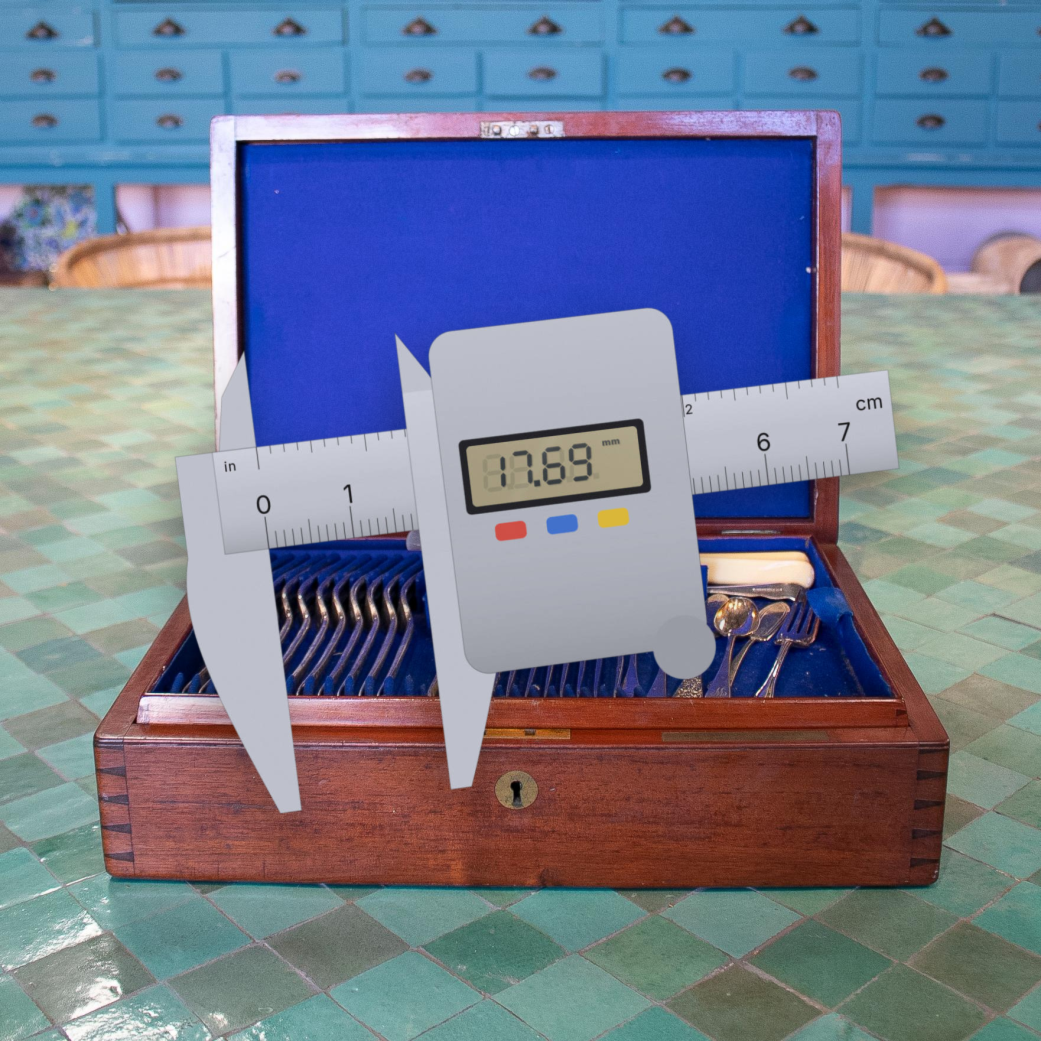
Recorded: 17.69 mm
